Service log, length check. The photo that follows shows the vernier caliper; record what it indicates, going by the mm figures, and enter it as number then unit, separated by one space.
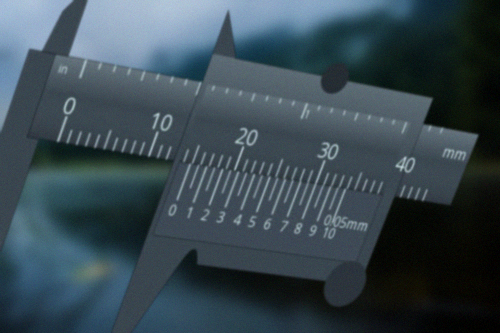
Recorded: 14.8 mm
